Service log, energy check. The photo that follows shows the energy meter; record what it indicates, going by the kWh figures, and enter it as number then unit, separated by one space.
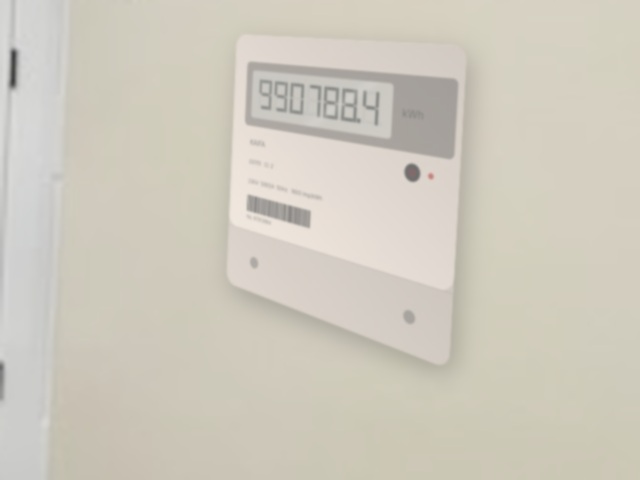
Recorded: 990788.4 kWh
